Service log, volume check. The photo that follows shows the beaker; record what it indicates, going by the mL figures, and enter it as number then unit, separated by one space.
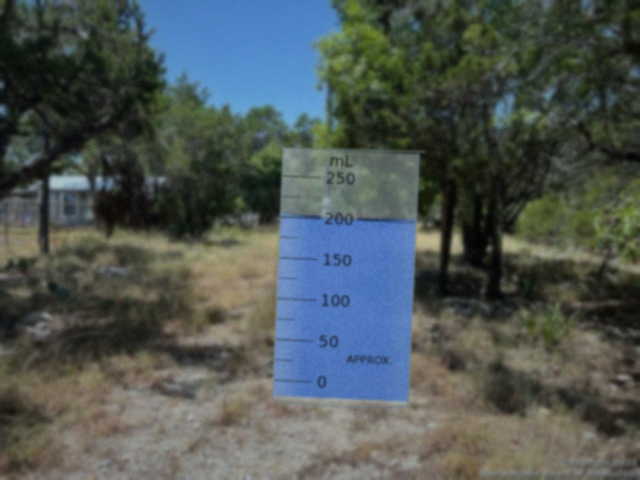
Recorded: 200 mL
